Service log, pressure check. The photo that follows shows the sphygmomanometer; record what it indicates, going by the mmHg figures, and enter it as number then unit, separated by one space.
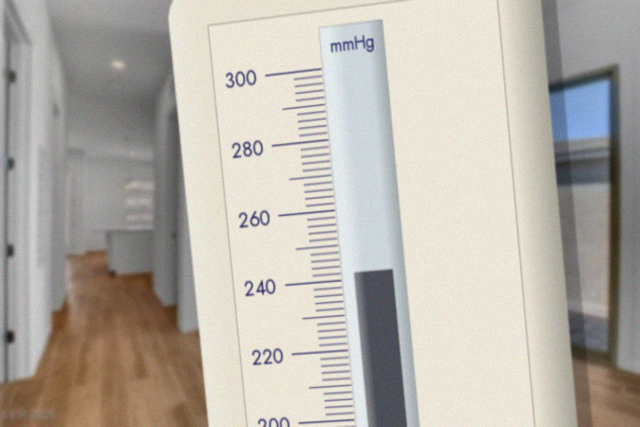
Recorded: 242 mmHg
